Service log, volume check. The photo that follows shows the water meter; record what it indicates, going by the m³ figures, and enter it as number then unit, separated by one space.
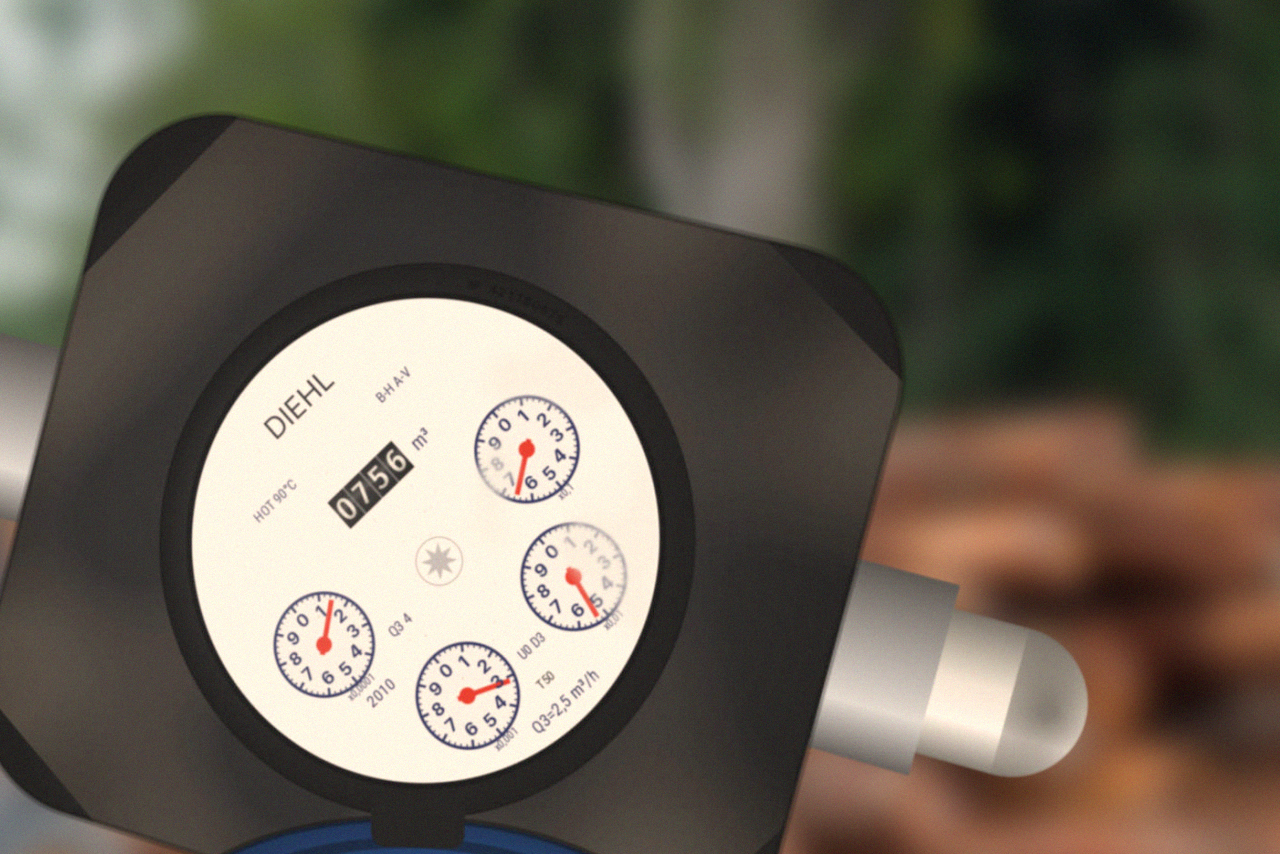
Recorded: 756.6531 m³
